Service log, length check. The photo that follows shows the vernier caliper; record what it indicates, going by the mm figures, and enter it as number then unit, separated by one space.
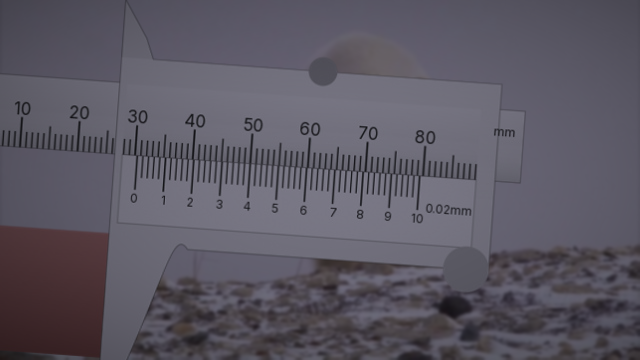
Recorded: 30.4 mm
